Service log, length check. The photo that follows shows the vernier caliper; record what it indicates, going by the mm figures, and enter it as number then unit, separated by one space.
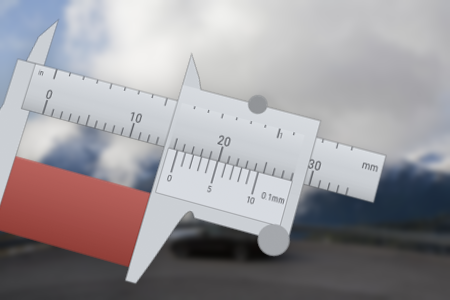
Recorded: 15.4 mm
